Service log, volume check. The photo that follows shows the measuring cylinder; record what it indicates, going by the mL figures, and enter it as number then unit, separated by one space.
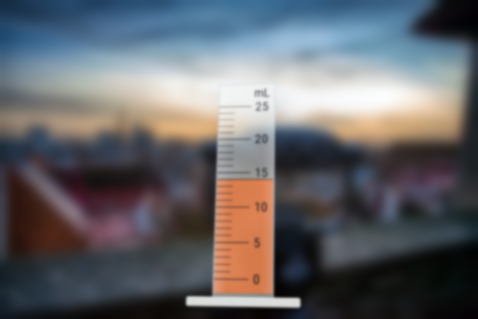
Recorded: 14 mL
